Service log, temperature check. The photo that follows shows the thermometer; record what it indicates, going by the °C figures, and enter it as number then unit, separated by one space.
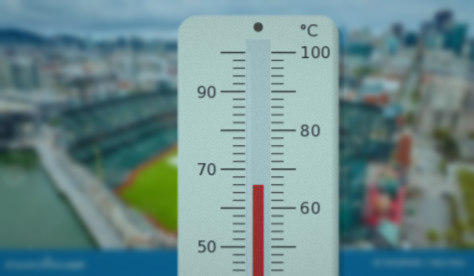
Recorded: 66 °C
